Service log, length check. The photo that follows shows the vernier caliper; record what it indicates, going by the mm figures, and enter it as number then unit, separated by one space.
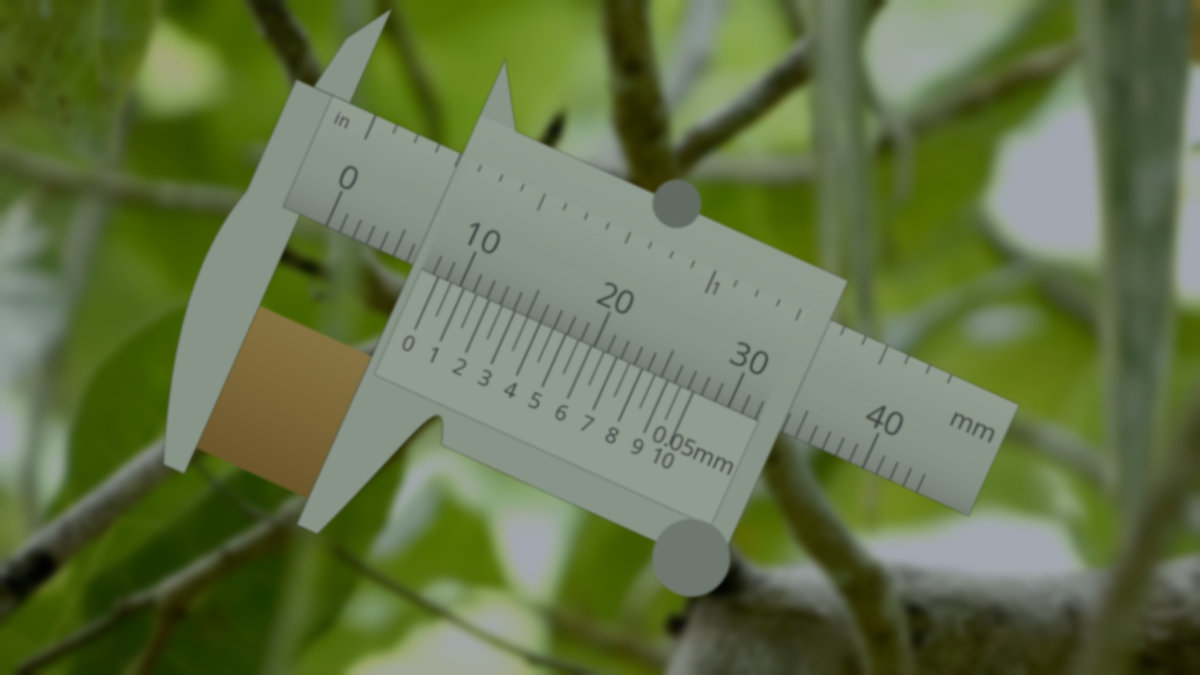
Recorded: 8.4 mm
